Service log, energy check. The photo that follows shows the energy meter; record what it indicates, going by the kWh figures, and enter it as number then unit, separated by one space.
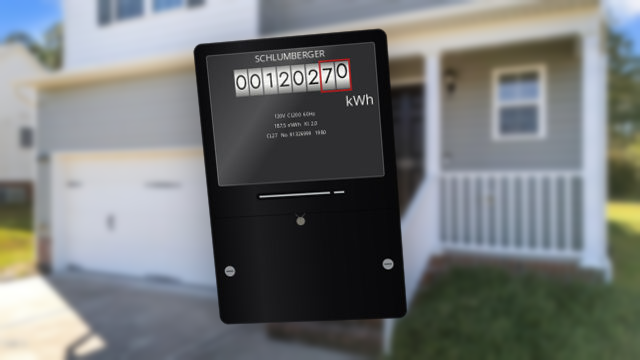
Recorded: 1202.70 kWh
